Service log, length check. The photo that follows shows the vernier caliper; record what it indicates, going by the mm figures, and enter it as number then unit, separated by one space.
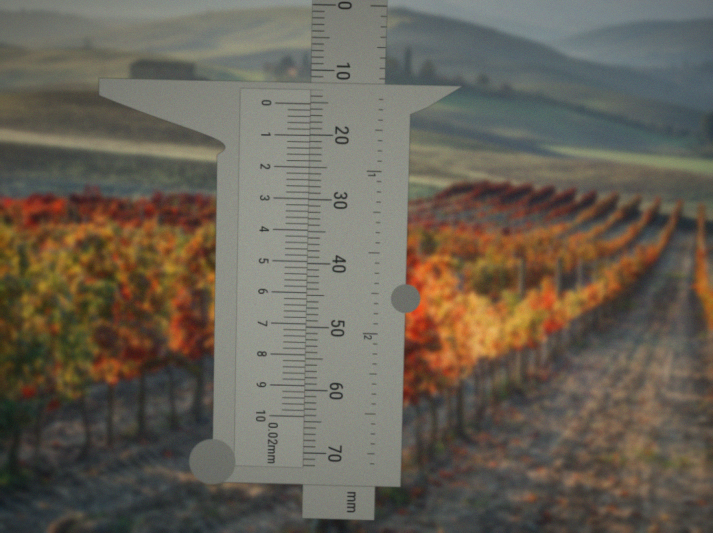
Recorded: 15.2 mm
